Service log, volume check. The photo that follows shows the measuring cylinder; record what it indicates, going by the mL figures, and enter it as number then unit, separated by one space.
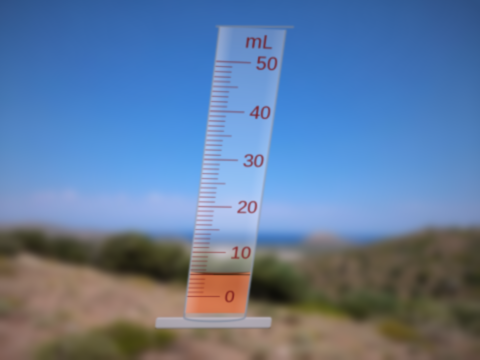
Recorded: 5 mL
